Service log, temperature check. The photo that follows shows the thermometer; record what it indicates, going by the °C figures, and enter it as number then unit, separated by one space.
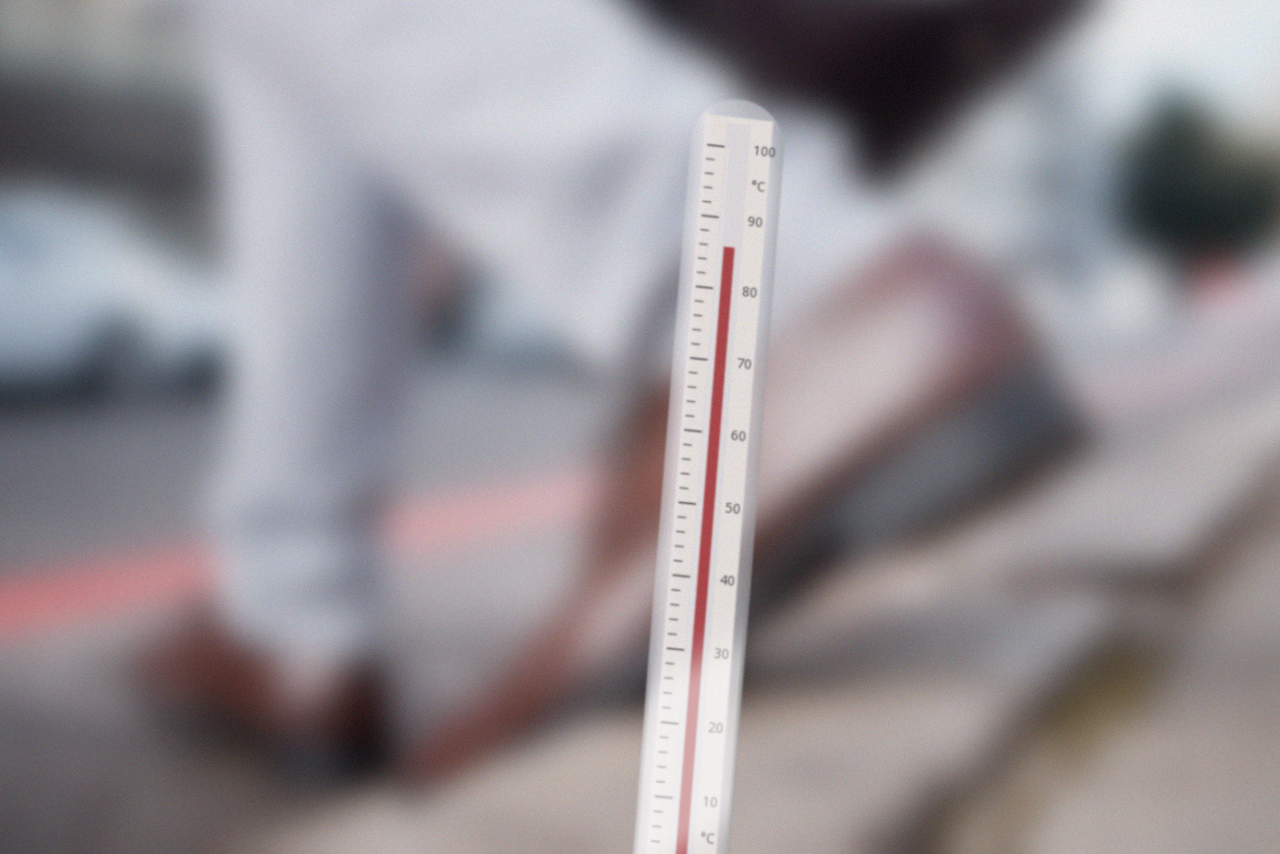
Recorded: 86 °C
